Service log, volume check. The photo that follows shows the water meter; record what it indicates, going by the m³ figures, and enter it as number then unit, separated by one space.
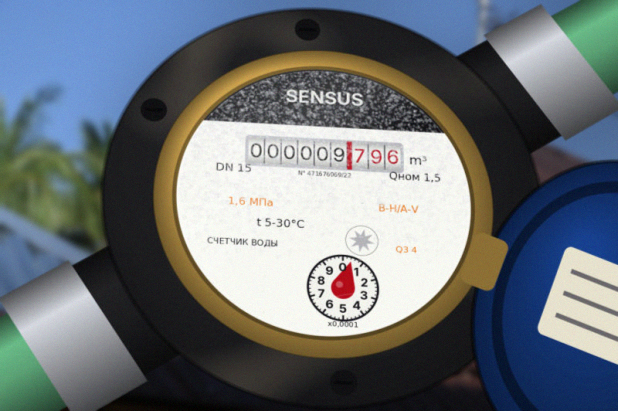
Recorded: 9.7960 m³
